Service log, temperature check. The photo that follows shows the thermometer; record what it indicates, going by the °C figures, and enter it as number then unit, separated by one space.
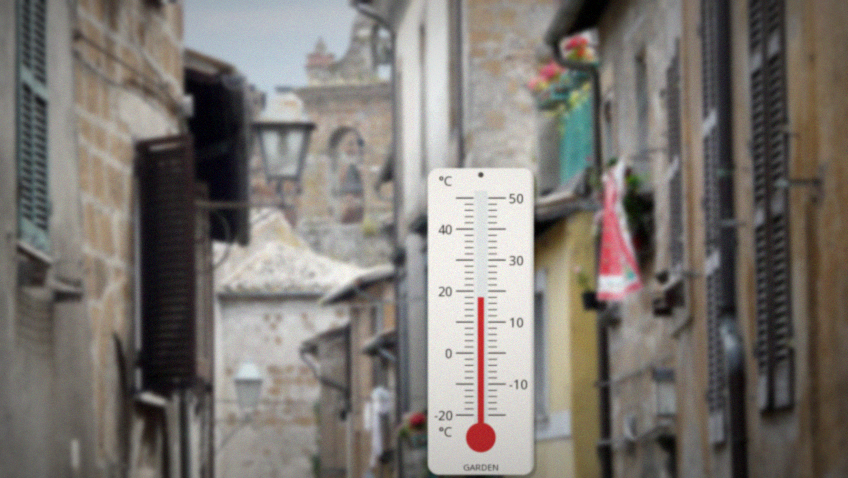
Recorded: 18 °C
